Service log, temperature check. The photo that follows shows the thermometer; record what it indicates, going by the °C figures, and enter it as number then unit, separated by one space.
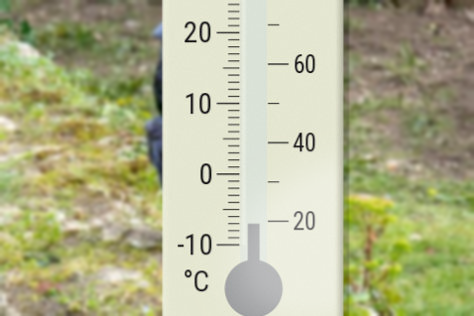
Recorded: -7 °C
